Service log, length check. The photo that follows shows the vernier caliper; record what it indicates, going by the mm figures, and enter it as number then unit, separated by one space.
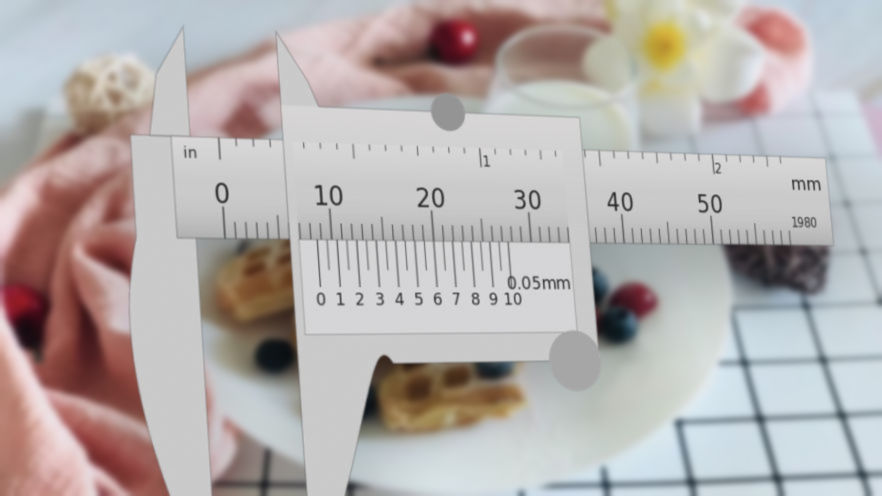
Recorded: 8.6 mm
